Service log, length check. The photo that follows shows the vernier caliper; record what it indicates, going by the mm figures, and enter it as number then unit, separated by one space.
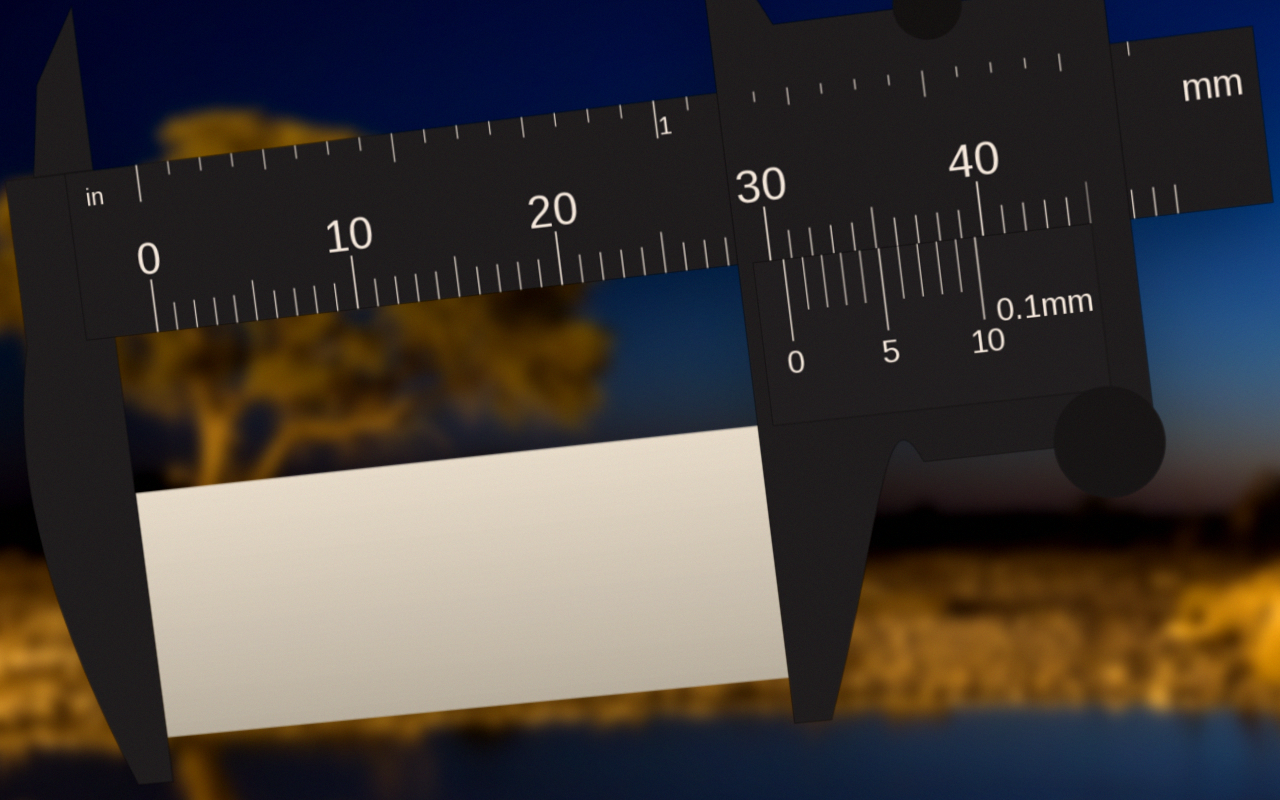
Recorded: 30.6 mm
